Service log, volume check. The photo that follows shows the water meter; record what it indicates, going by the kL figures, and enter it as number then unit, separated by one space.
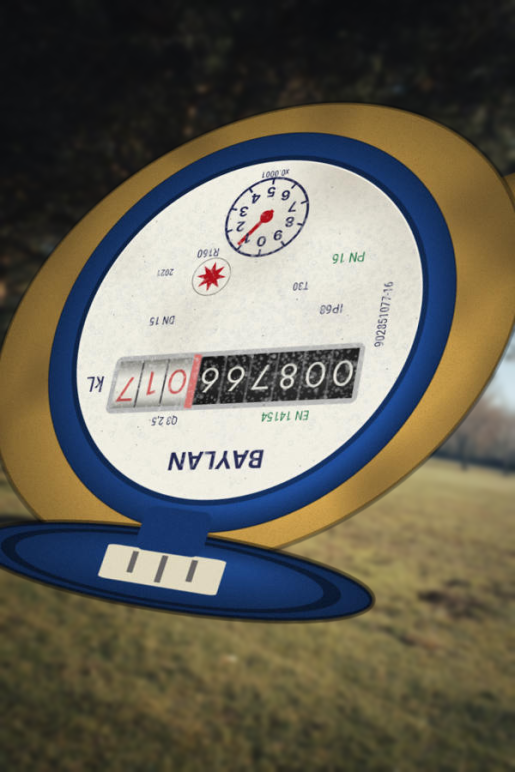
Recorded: 8766.0171 kL
